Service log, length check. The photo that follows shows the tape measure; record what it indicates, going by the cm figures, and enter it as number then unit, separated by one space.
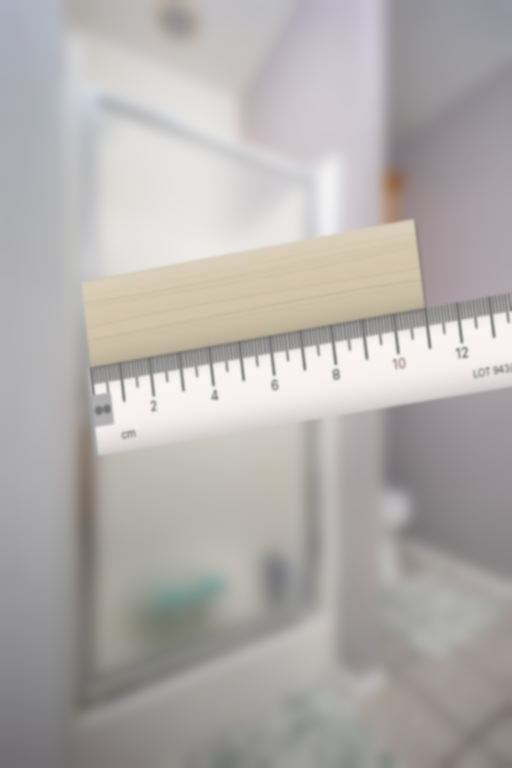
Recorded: 11 cm
